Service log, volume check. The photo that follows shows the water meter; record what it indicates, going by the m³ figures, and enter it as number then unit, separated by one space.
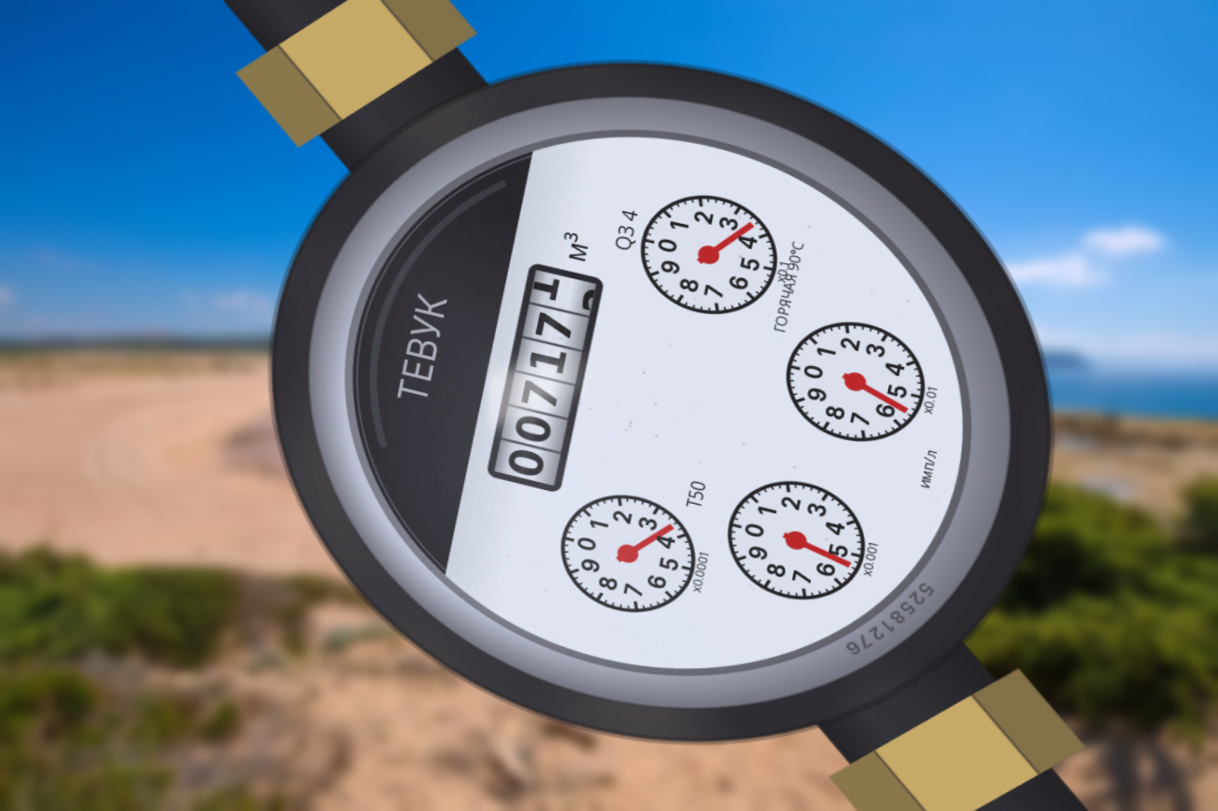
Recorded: 7171.3553 m³
